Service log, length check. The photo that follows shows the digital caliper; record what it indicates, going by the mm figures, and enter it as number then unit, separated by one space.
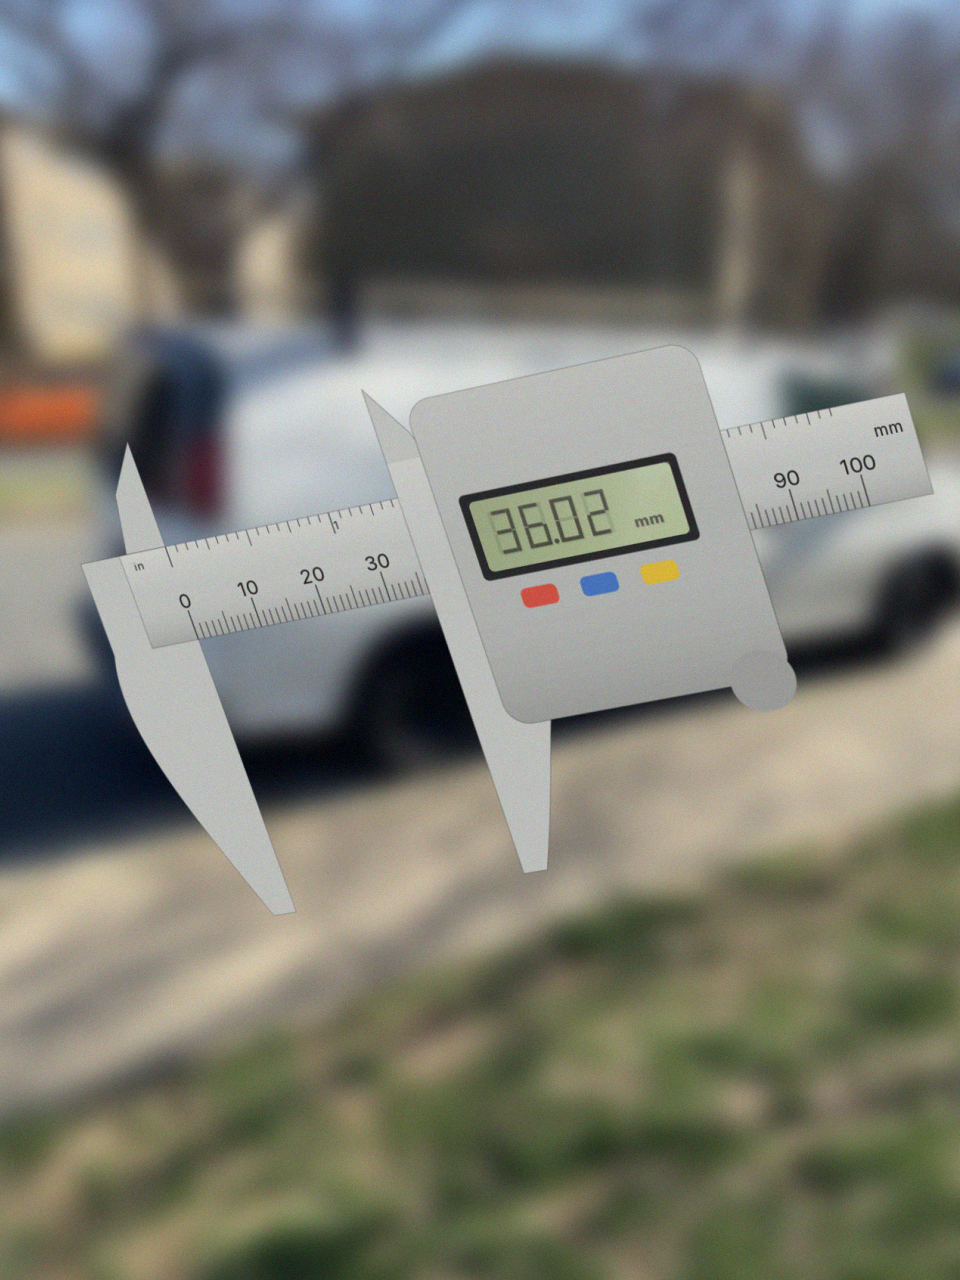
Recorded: 36.02 mm
